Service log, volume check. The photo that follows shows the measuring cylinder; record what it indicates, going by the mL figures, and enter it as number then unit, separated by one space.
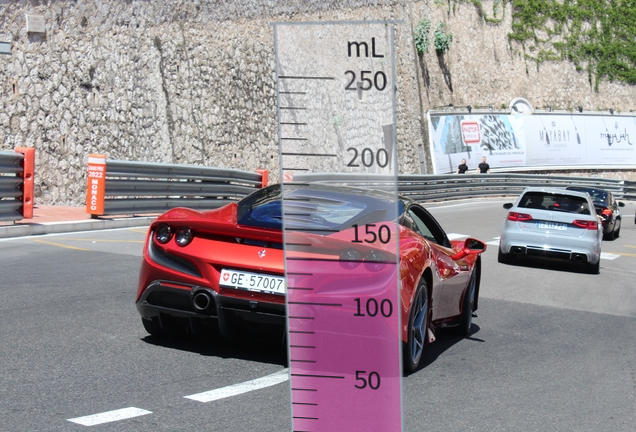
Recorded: 130 mL
